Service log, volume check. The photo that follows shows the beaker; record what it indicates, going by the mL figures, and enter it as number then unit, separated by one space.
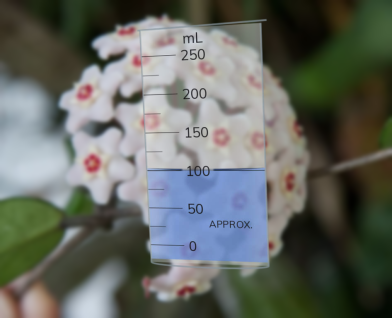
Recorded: 100 mL
